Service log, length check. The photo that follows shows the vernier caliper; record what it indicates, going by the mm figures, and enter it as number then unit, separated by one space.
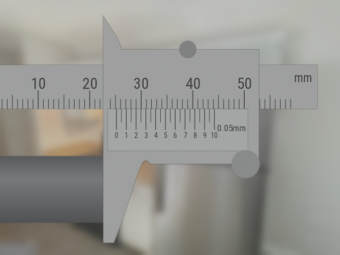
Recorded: 25.2 mm
